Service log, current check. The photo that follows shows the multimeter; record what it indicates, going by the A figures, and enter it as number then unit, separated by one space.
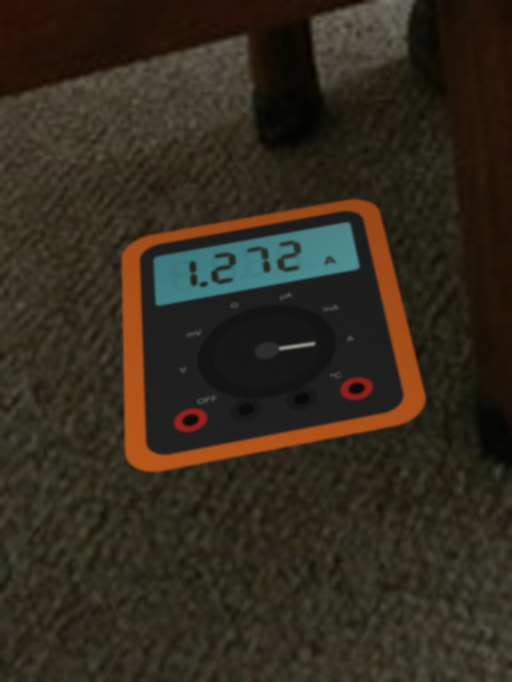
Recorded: 1.272 A
